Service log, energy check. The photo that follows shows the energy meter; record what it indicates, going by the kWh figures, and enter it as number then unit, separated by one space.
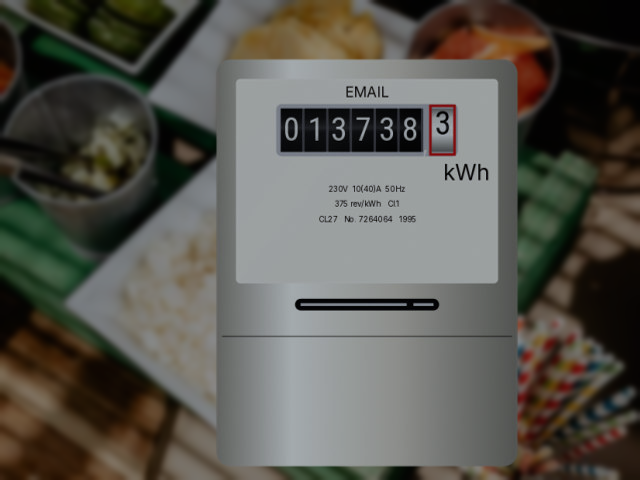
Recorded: 13738.3 kWh
